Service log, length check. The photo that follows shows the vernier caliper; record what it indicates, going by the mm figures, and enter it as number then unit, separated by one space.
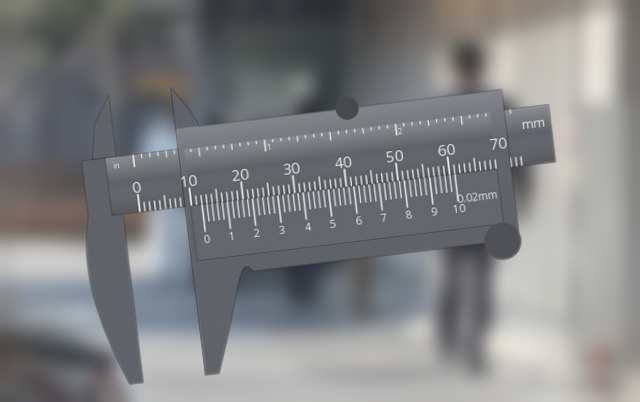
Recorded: 12.0 mm
